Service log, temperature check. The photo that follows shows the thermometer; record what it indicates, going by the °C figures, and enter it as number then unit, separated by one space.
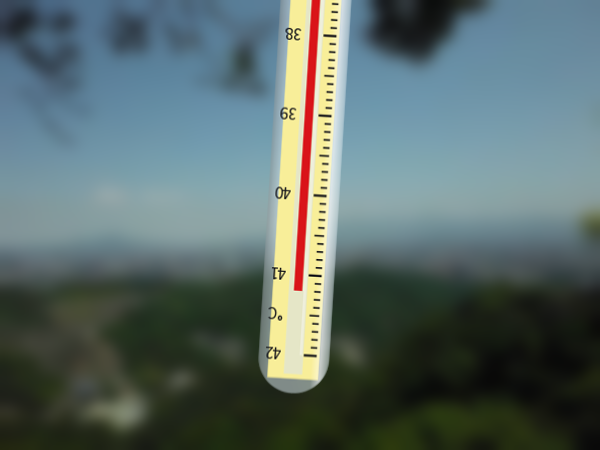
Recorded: 41.2 °C
